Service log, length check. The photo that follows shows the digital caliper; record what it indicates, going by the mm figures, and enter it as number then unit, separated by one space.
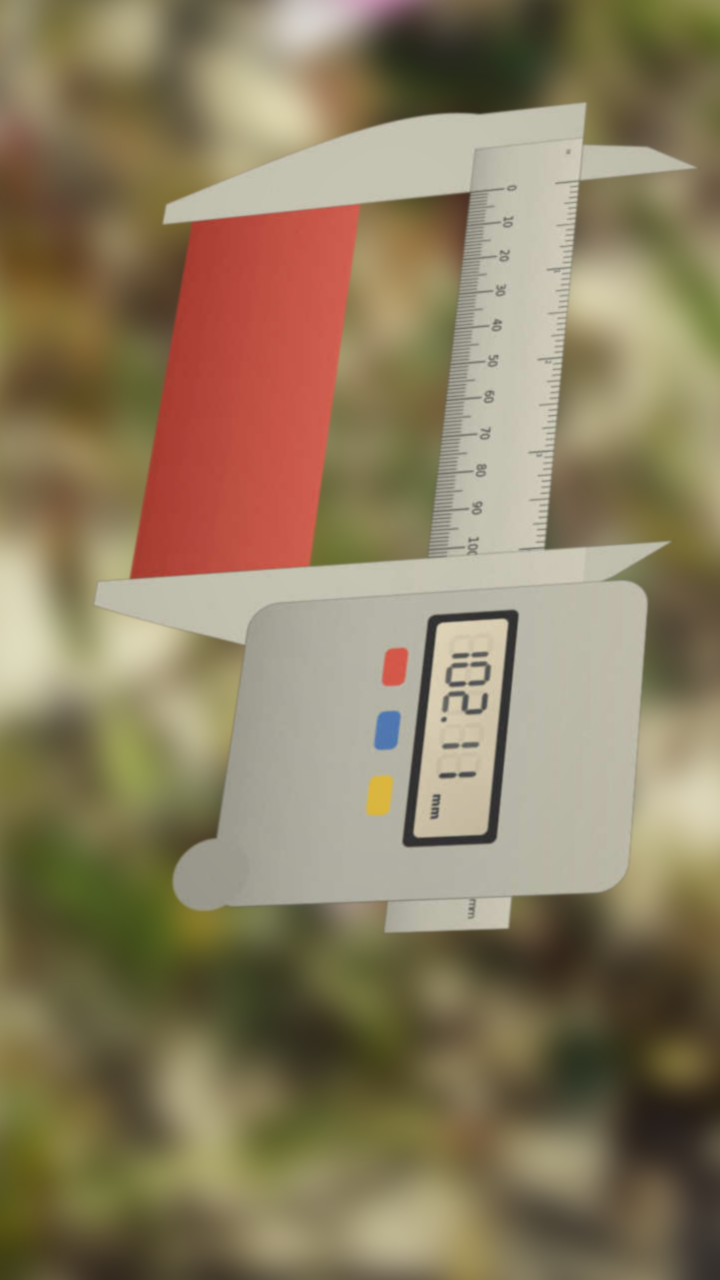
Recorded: 102.11 mm
